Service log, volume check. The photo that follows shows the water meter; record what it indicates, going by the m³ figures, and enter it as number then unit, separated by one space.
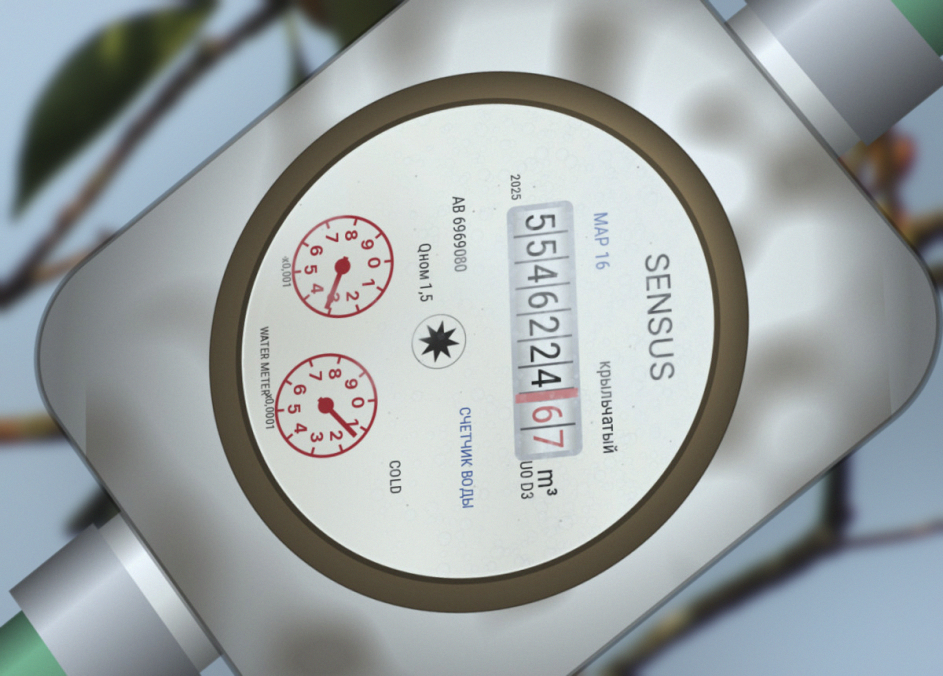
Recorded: 5546224.6731 m³
